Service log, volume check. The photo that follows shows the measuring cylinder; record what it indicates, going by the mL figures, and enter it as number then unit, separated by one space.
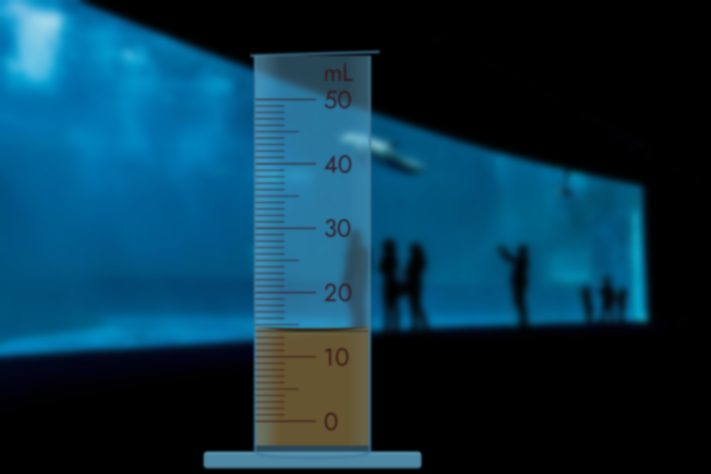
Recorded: 14 mL
